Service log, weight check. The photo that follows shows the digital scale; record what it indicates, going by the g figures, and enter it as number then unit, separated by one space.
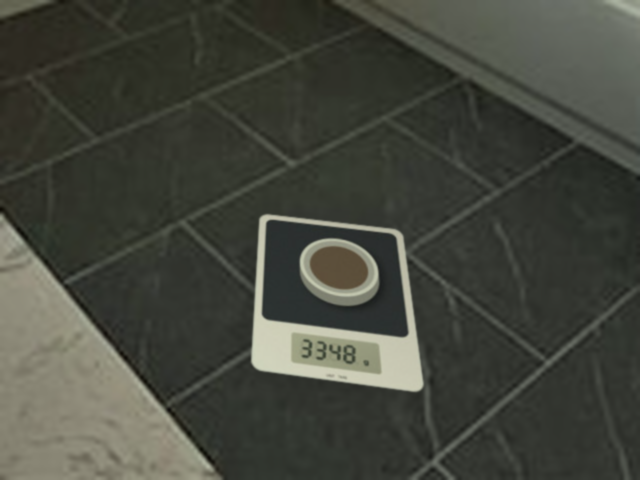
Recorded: 3348 g
